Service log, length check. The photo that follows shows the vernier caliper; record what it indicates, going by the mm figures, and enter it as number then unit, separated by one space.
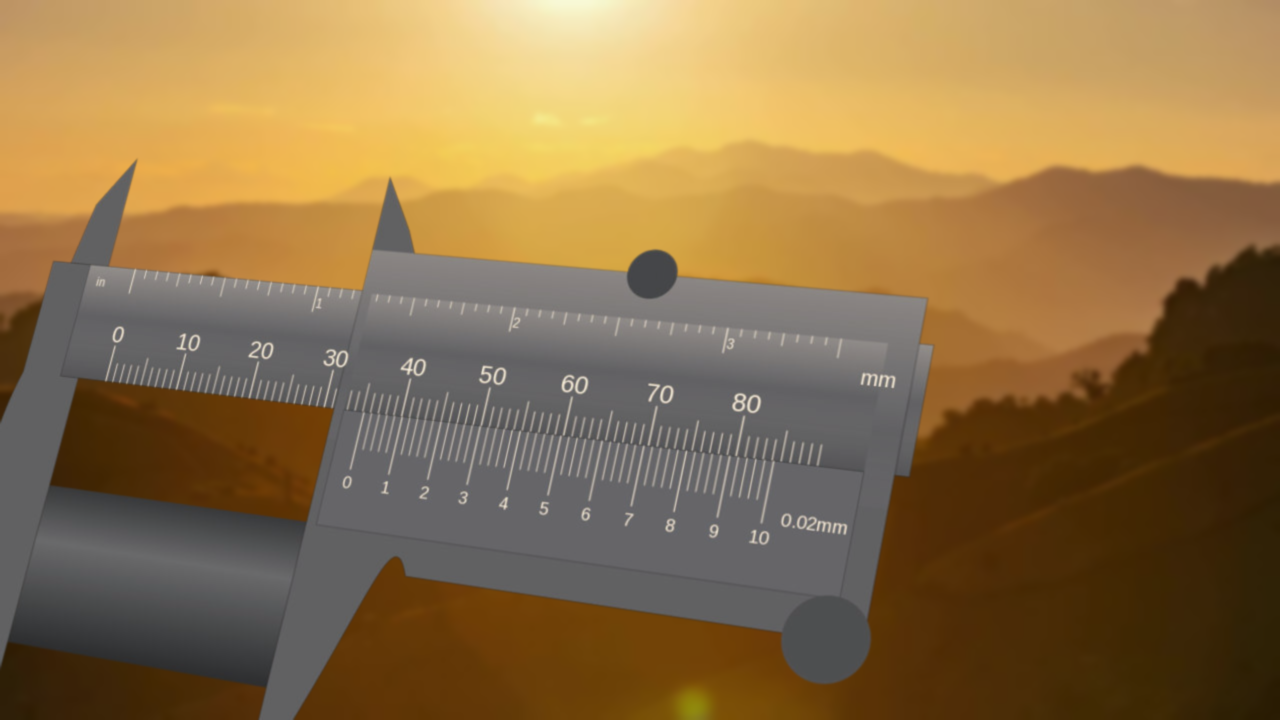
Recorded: 35.2 mm
